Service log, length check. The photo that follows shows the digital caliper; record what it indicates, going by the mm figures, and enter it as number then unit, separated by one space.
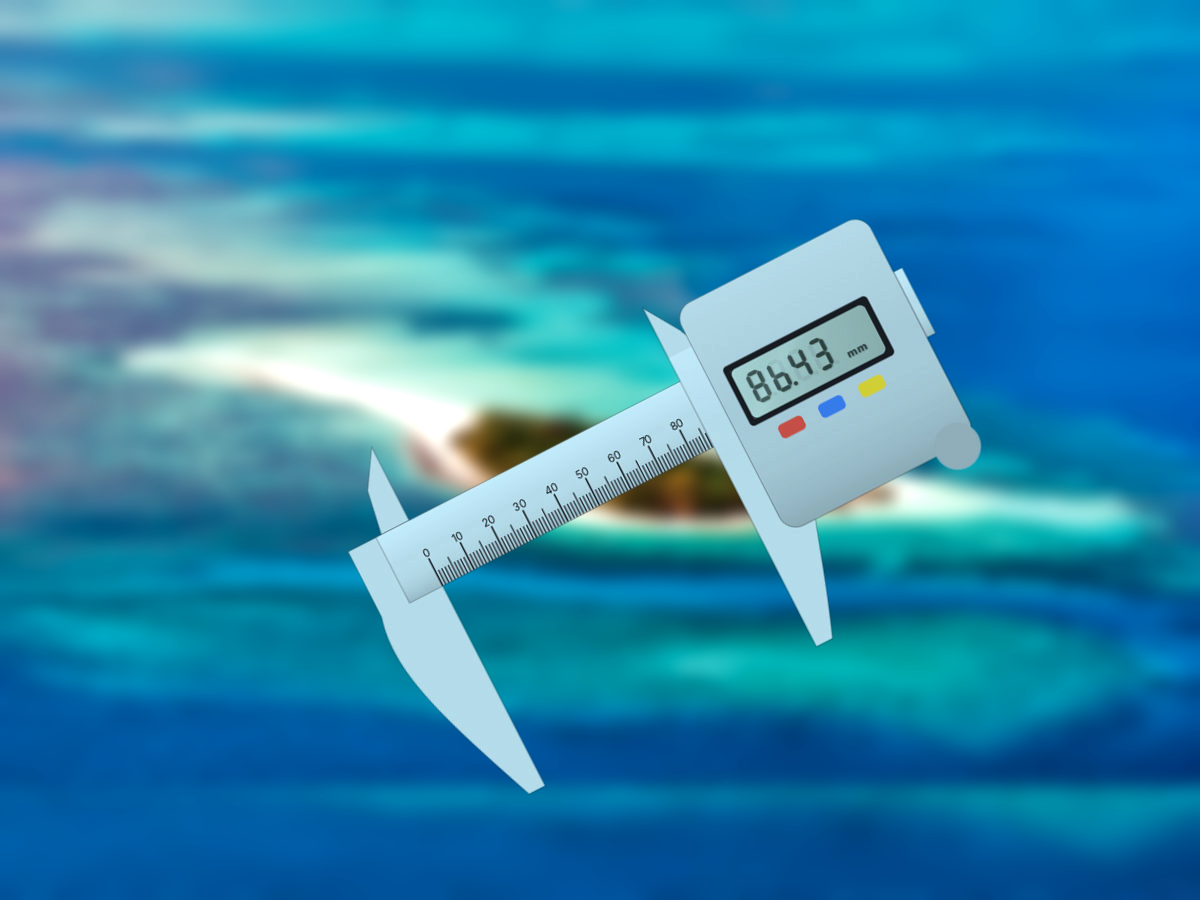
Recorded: 86.43 mm
